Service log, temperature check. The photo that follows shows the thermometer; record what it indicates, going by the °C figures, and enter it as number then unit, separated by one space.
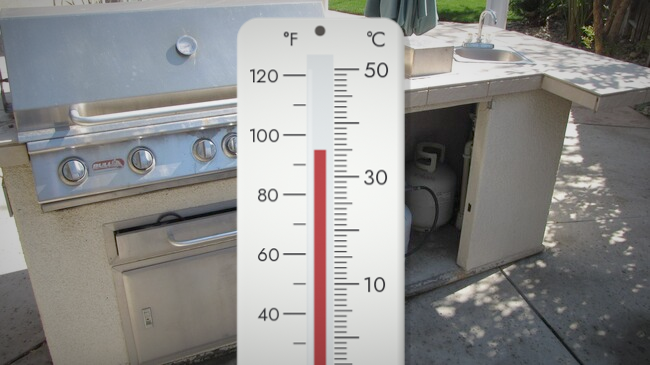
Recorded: 35 °C
